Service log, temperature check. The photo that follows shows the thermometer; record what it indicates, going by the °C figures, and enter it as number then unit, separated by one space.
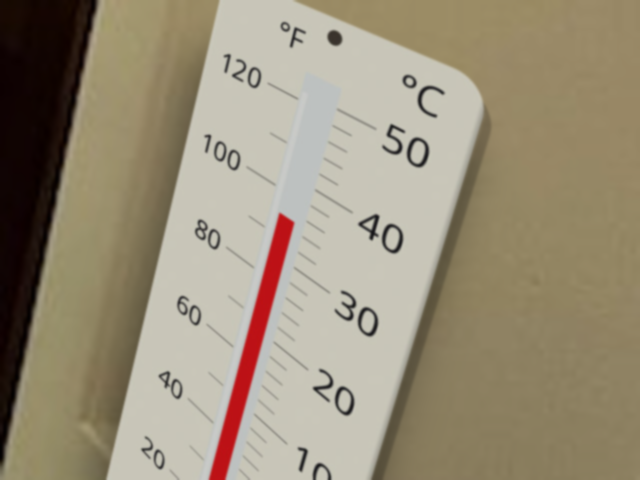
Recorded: 35 °C
